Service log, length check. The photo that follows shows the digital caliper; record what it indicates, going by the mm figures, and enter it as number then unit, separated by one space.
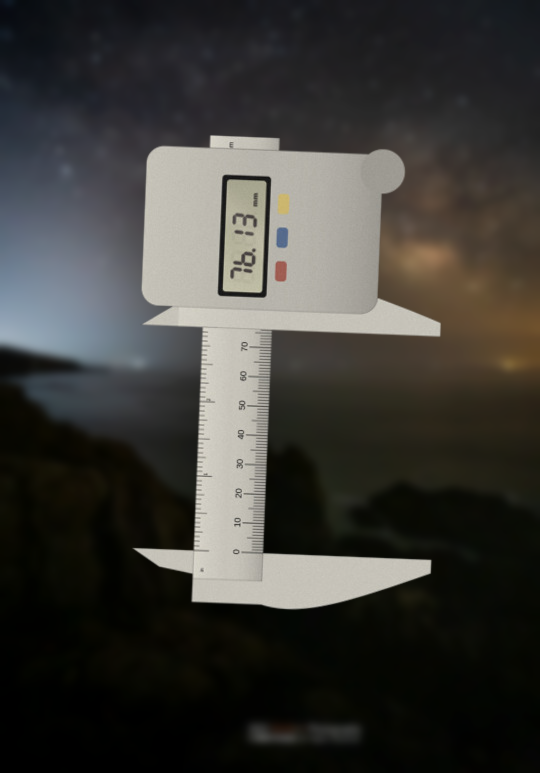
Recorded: 76.13 mm
